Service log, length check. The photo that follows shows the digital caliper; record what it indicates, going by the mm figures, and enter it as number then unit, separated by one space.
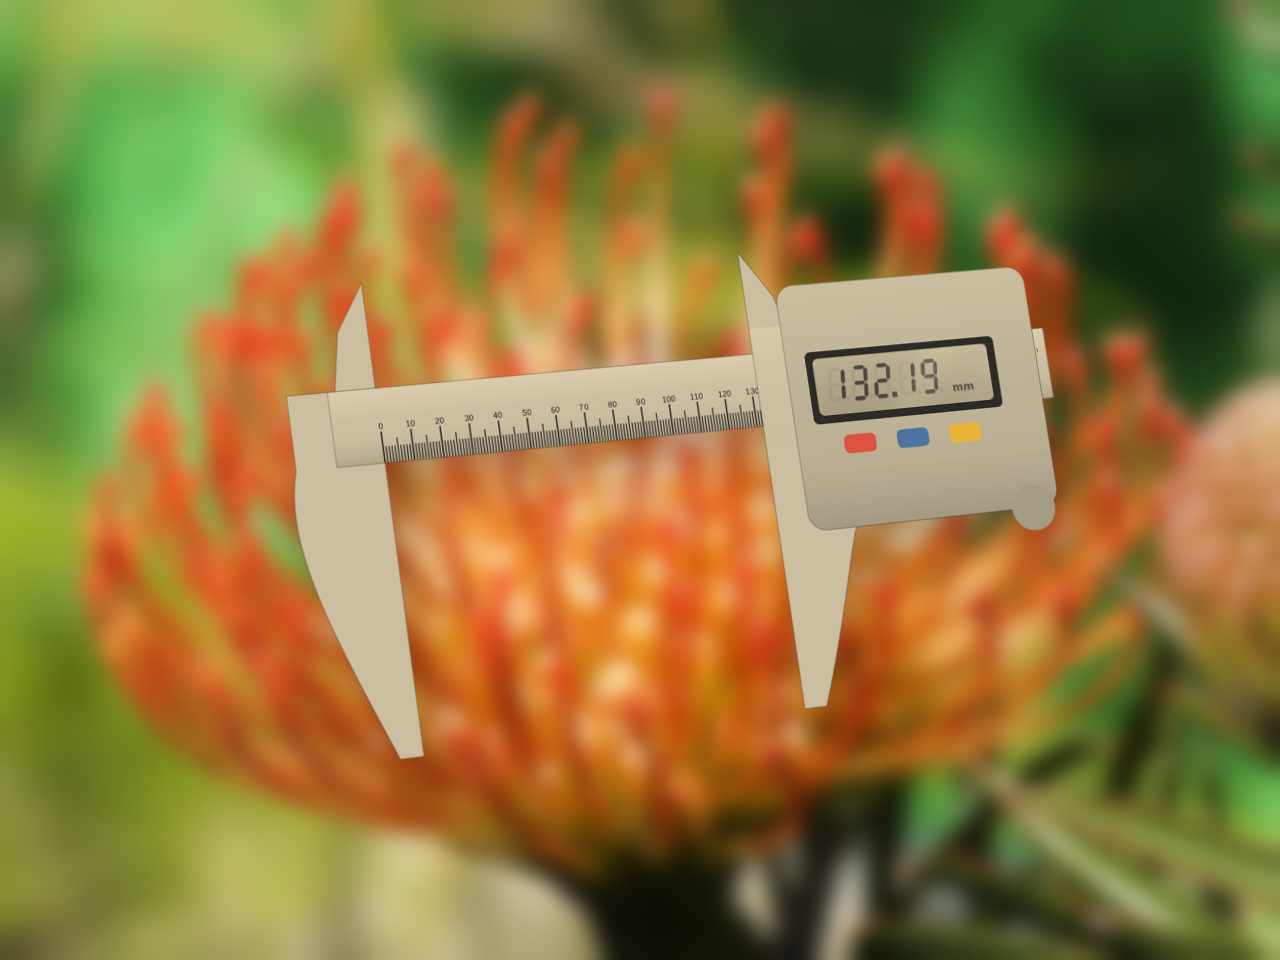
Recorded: 132.19 mm
